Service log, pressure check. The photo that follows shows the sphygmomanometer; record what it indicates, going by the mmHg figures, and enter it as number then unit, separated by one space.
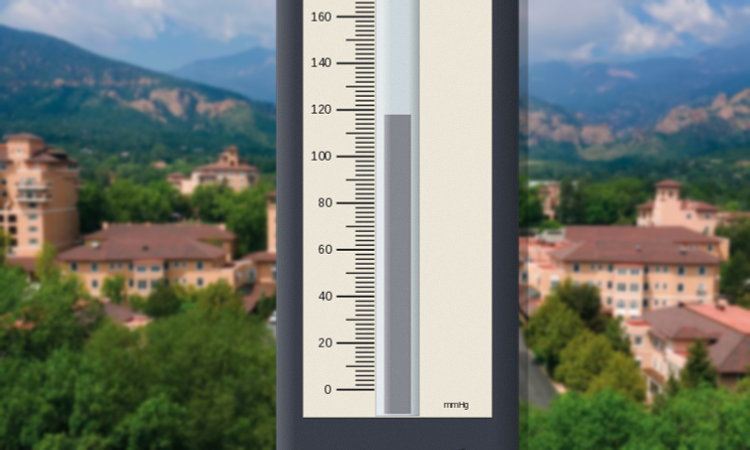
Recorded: 118 mmHg
